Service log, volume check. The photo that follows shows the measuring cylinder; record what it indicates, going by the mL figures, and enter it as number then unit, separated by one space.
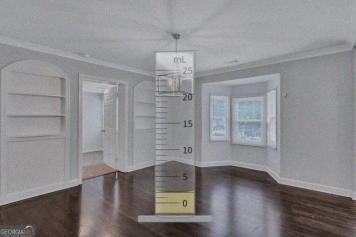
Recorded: 2 mL
